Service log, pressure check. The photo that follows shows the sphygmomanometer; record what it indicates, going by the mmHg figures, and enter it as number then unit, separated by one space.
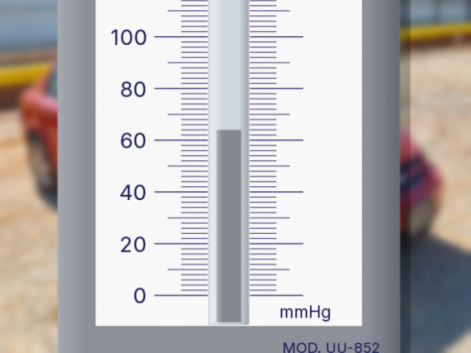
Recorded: 64 mmHg
